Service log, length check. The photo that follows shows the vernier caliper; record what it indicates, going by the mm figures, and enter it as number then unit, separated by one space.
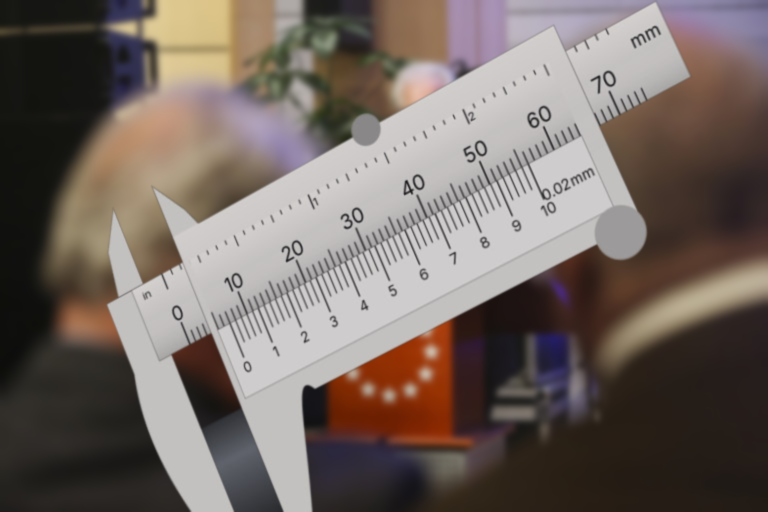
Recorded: 7.0 mm
